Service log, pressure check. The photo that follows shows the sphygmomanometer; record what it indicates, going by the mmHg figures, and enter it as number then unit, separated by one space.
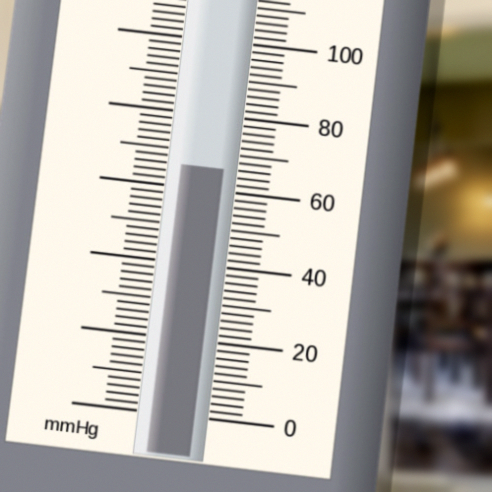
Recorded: 66 mmHg
